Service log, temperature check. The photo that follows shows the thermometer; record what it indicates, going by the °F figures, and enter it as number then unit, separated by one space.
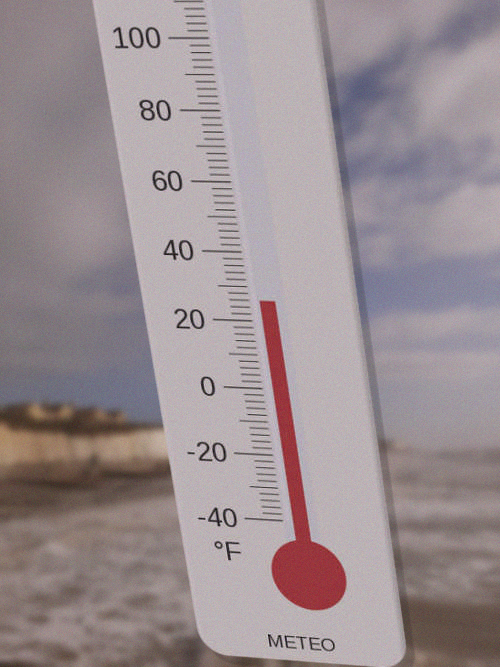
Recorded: 26 °F
